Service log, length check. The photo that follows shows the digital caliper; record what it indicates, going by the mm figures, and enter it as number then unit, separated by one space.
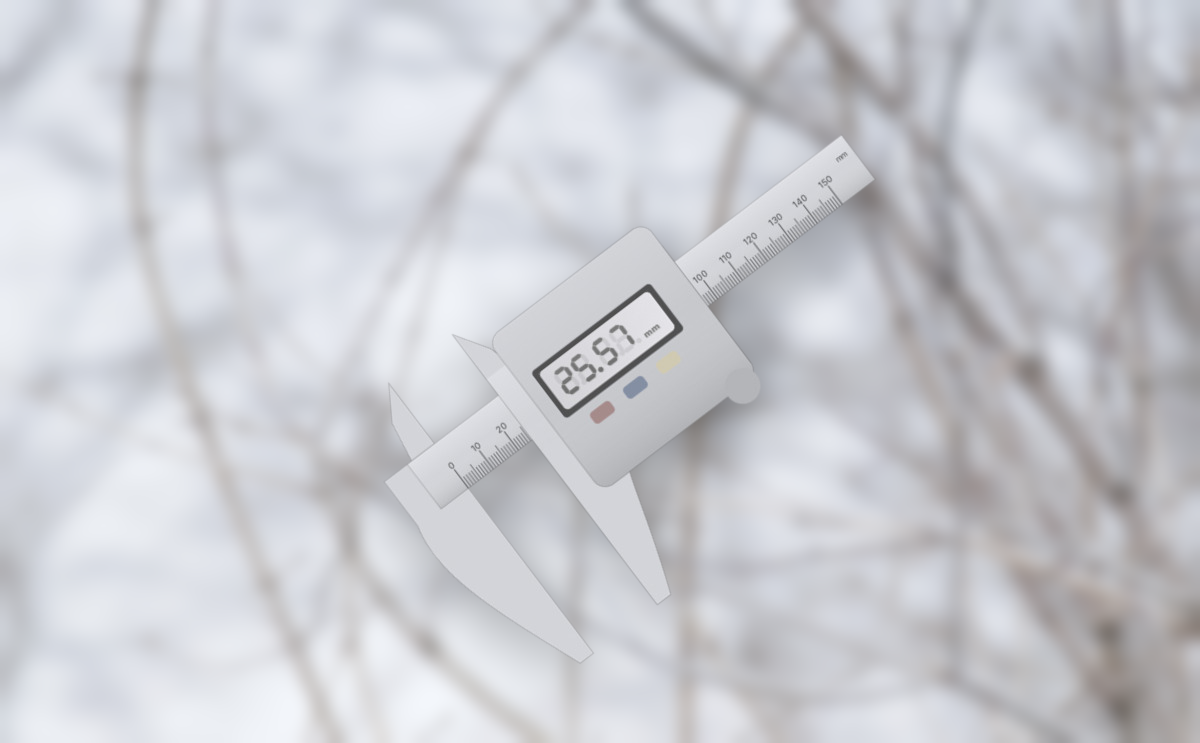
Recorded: 25.57 mm
